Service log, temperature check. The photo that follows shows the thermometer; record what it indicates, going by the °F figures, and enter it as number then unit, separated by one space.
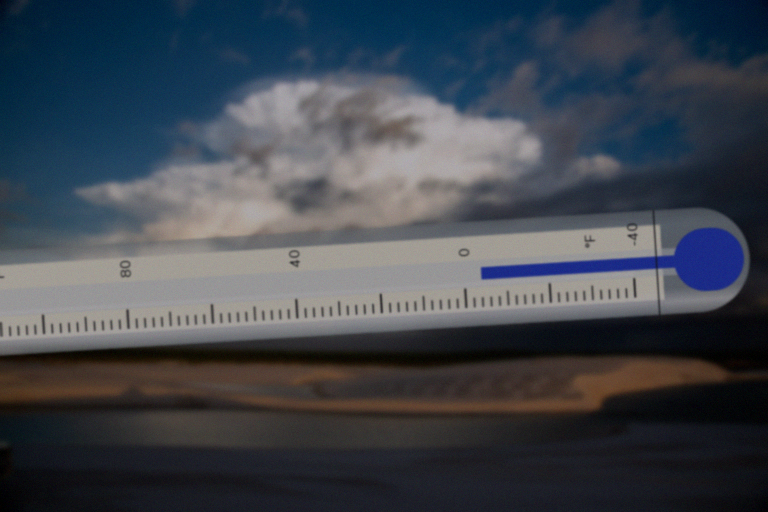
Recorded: -4 °F
